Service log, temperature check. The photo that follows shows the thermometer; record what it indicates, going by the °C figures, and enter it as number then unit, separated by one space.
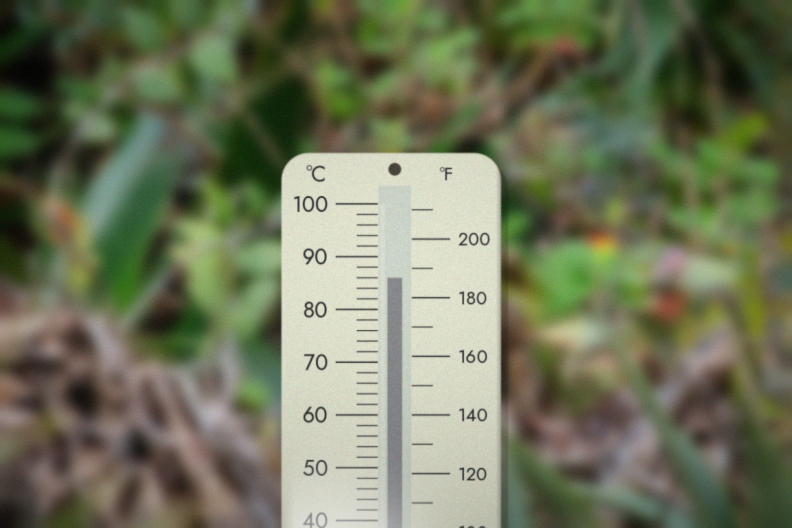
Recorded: 86 °C
